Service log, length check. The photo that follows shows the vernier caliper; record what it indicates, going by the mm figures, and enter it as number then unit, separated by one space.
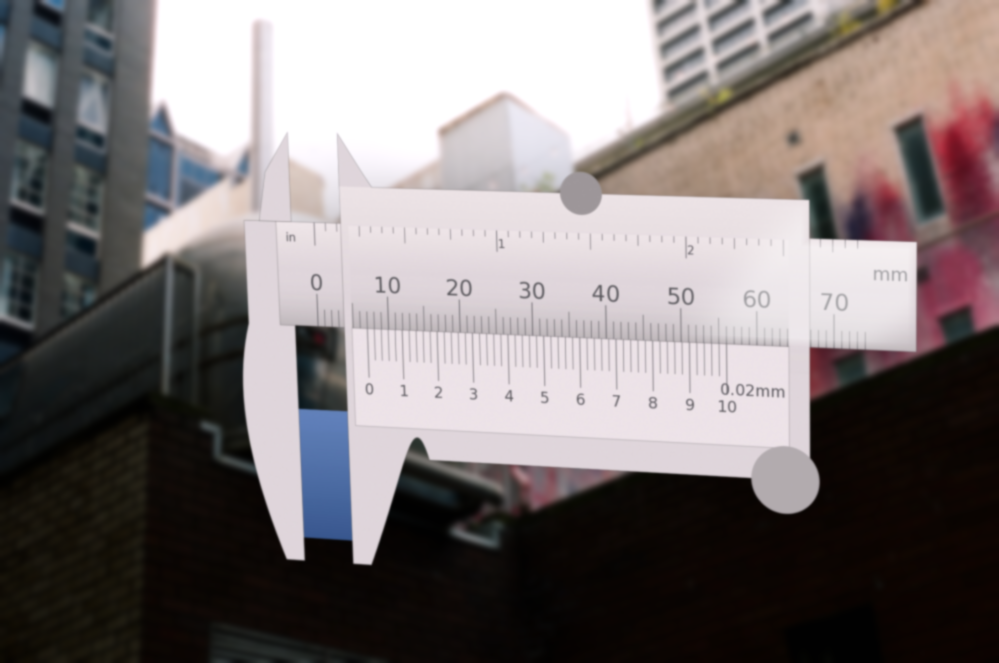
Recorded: 7.0 mm
